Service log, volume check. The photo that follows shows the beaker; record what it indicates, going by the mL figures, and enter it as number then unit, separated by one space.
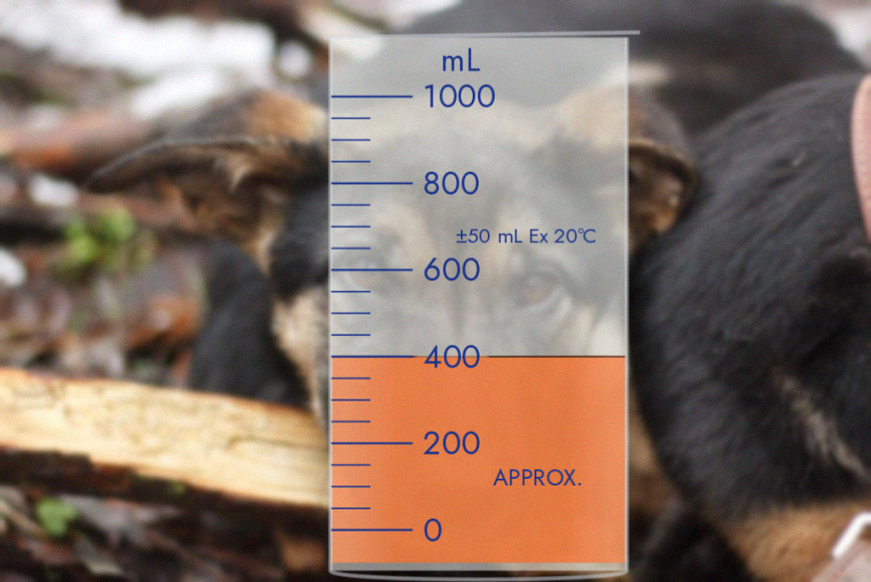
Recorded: 400 mL
